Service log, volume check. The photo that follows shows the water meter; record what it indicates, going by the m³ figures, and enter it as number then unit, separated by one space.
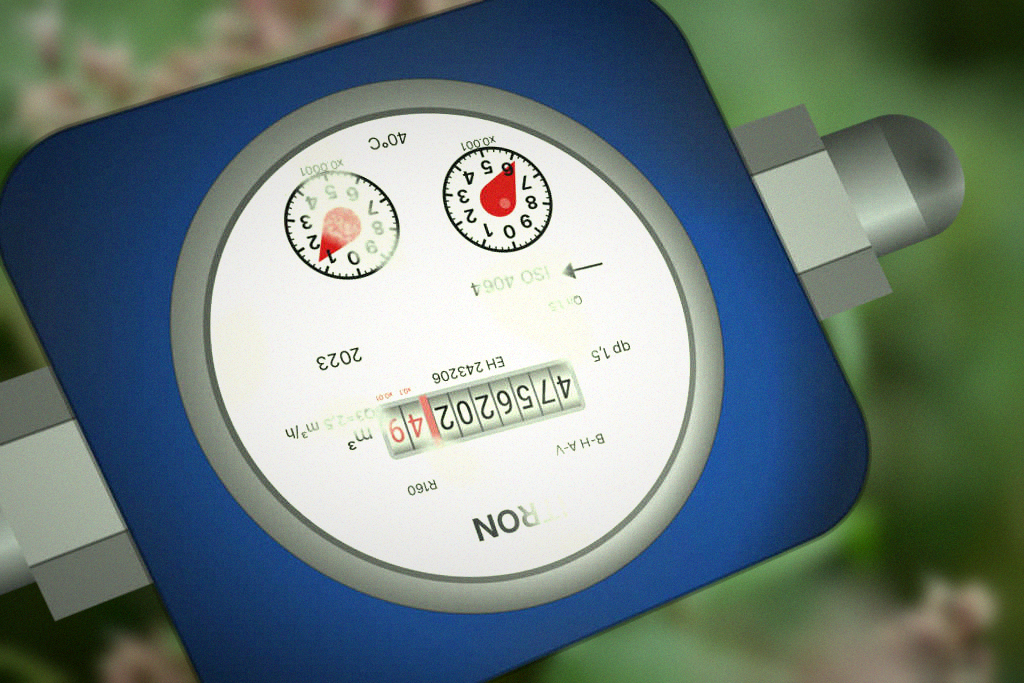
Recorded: 4756202.4961 m³
